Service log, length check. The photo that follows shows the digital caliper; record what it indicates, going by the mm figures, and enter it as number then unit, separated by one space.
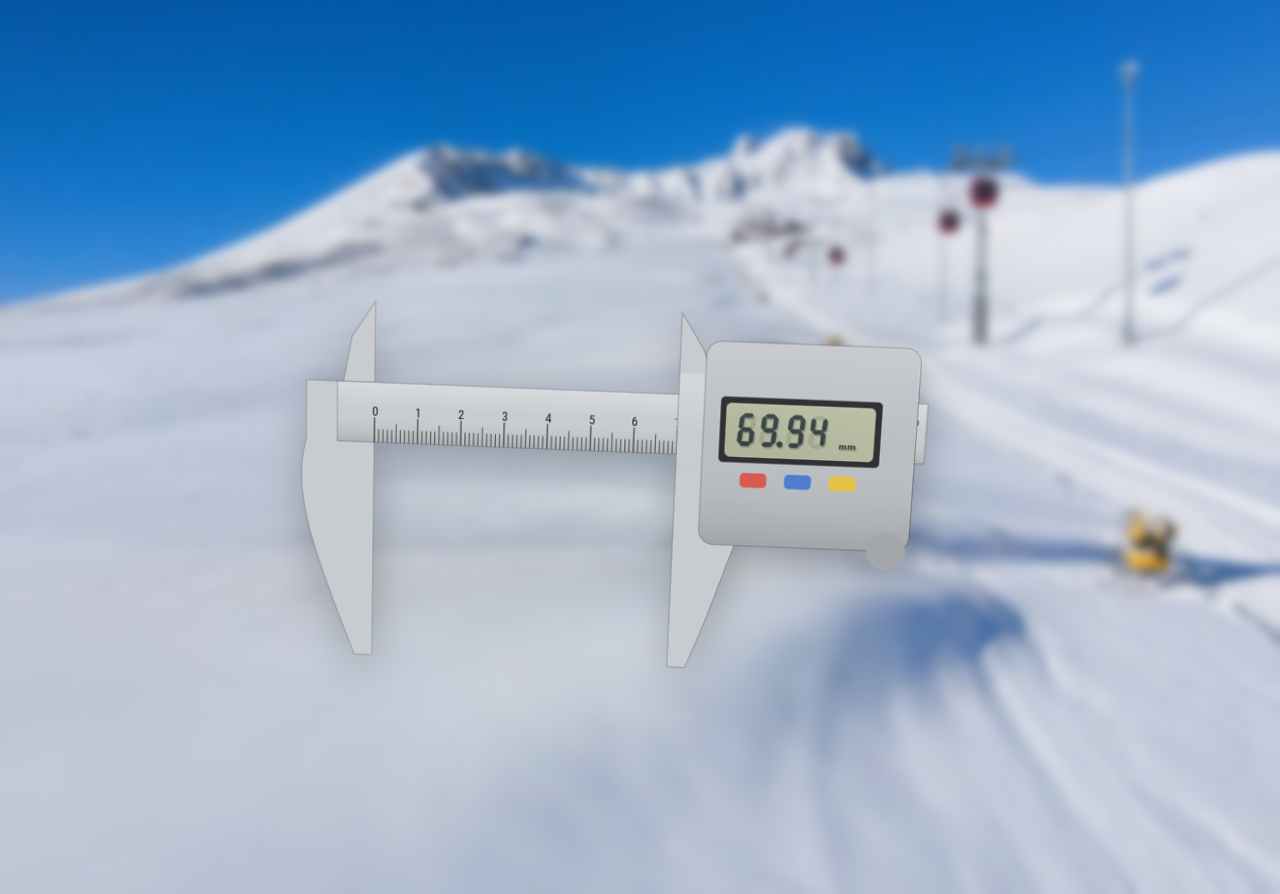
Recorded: 69.94 mm
